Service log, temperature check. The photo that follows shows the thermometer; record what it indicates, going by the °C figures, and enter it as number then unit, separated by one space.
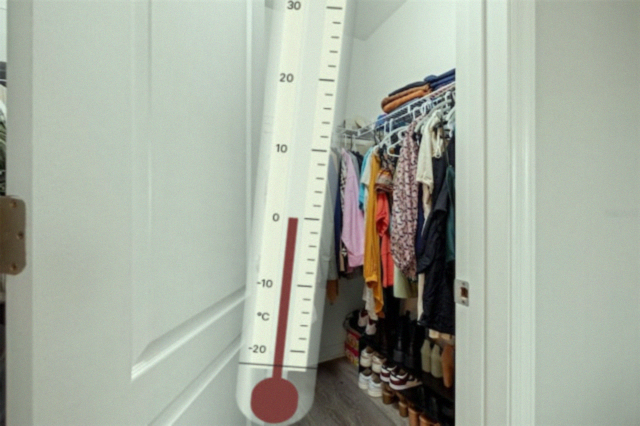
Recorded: 0 °C
